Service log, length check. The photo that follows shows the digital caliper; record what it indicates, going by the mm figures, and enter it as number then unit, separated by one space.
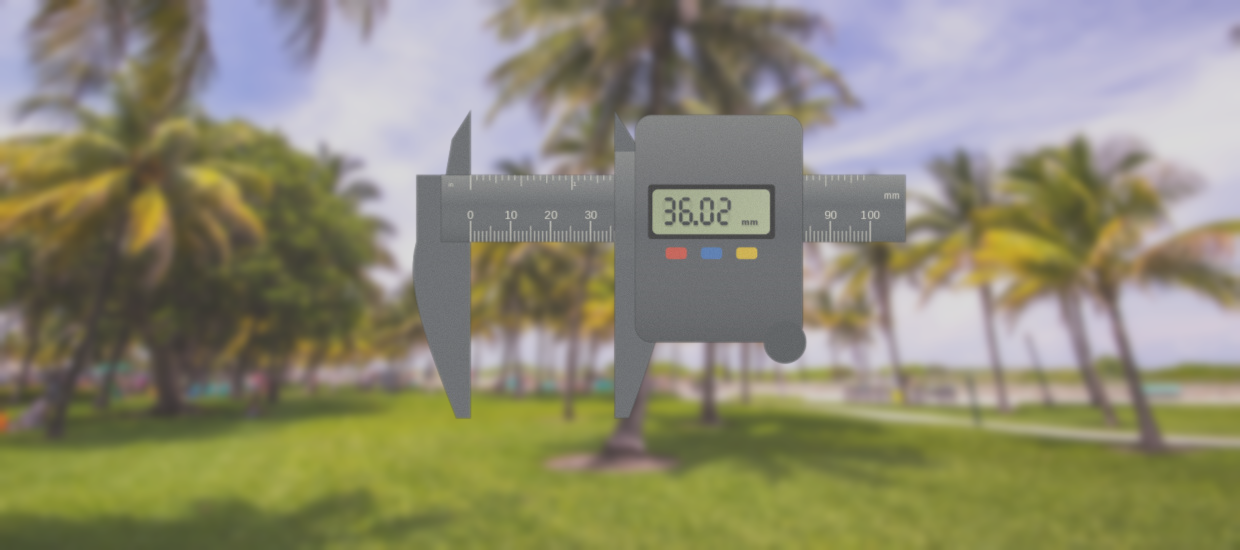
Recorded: 36.02 mm
